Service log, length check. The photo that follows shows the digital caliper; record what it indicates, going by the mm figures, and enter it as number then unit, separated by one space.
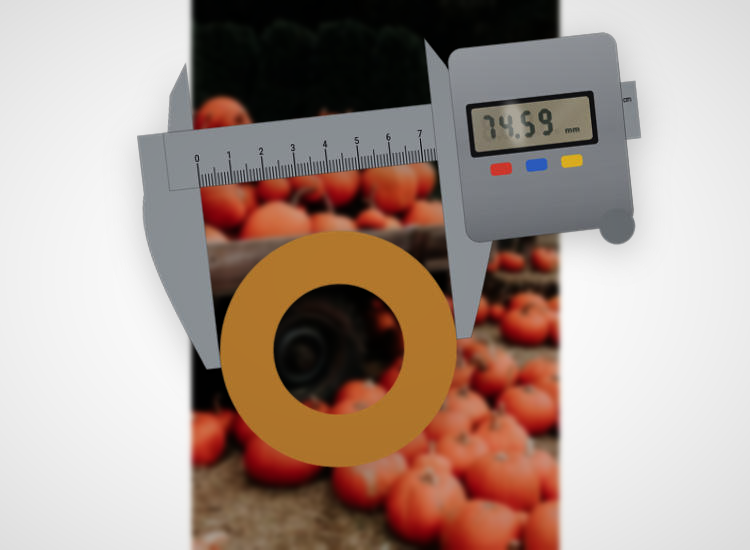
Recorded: 74.59 mm
